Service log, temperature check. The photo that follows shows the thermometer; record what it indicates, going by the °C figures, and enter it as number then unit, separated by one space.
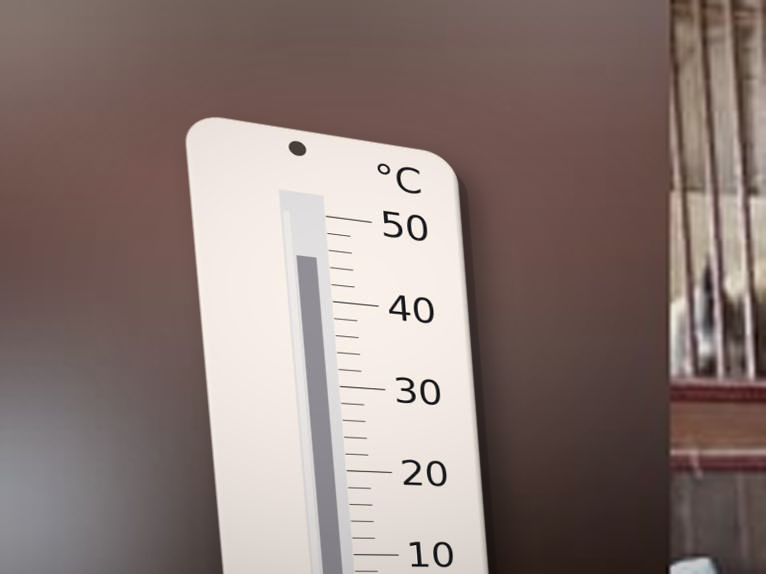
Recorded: 45 °C
